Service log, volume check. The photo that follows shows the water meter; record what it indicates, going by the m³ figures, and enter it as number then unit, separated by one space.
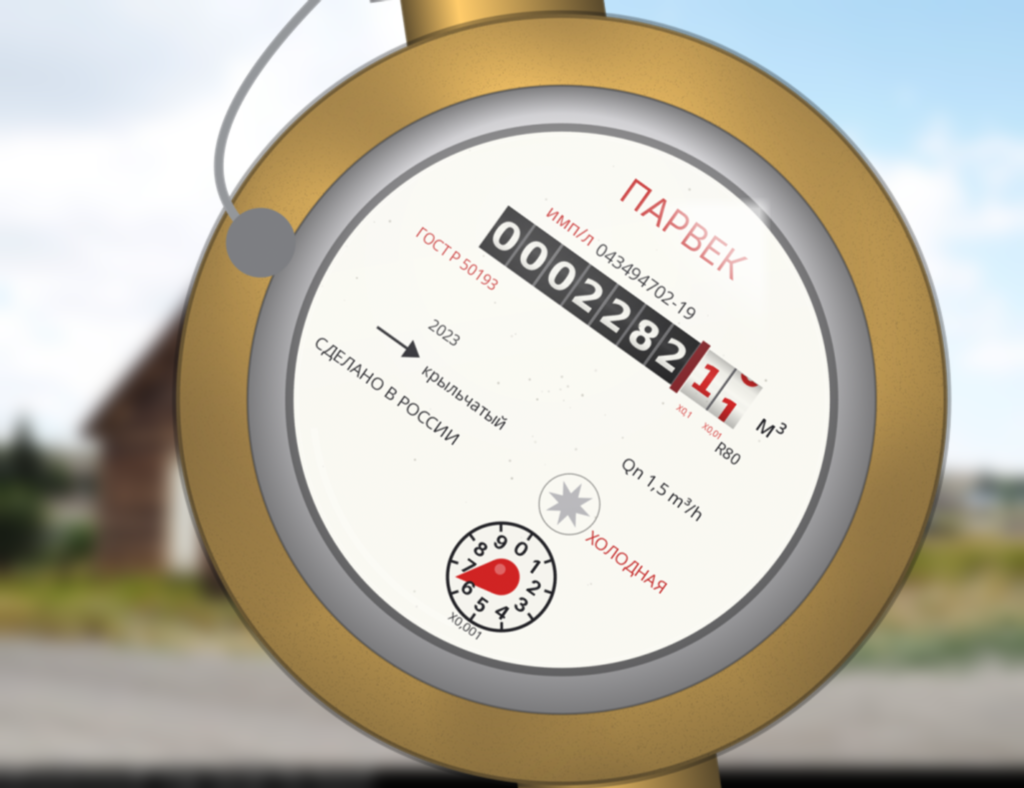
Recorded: 2282.106 m³
